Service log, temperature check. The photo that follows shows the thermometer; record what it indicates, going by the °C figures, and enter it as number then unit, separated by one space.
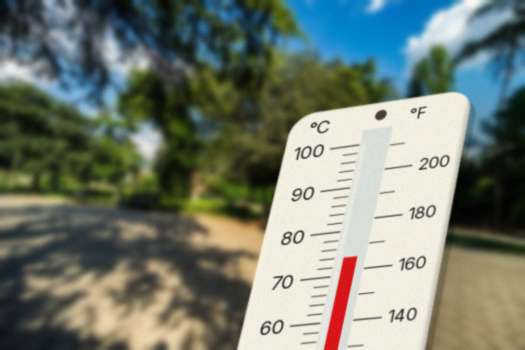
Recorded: 74 °C
